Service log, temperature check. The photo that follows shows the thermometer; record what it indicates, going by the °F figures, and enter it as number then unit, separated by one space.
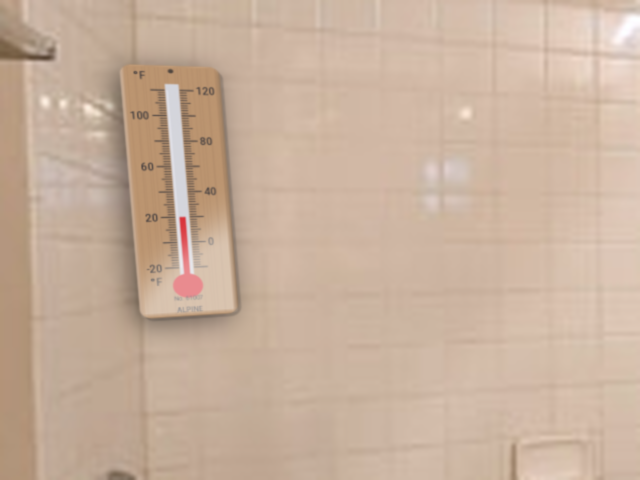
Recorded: 20 °F
